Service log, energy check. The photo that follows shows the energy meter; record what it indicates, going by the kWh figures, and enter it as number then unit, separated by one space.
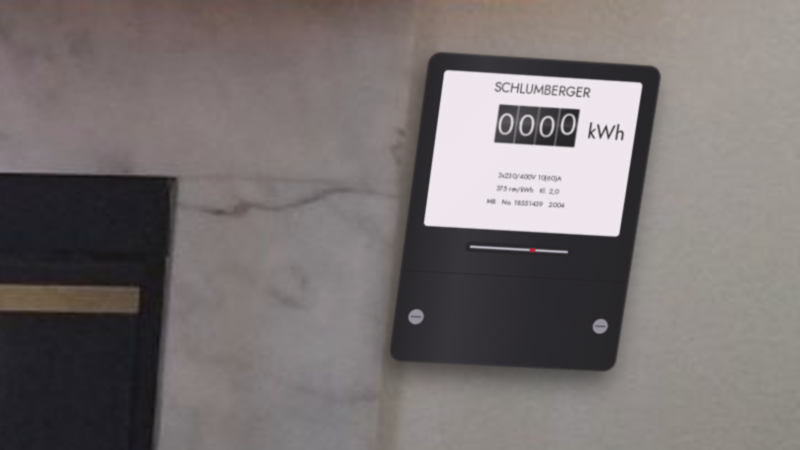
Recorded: 0 kWh
